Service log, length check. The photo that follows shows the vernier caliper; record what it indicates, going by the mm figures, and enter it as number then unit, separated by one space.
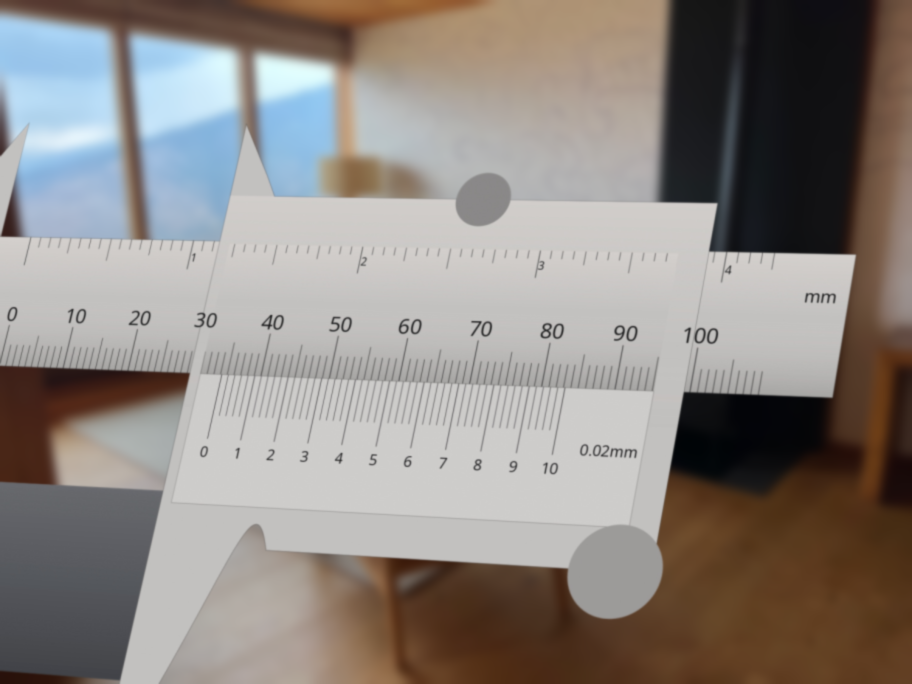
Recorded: 34.2 mm
